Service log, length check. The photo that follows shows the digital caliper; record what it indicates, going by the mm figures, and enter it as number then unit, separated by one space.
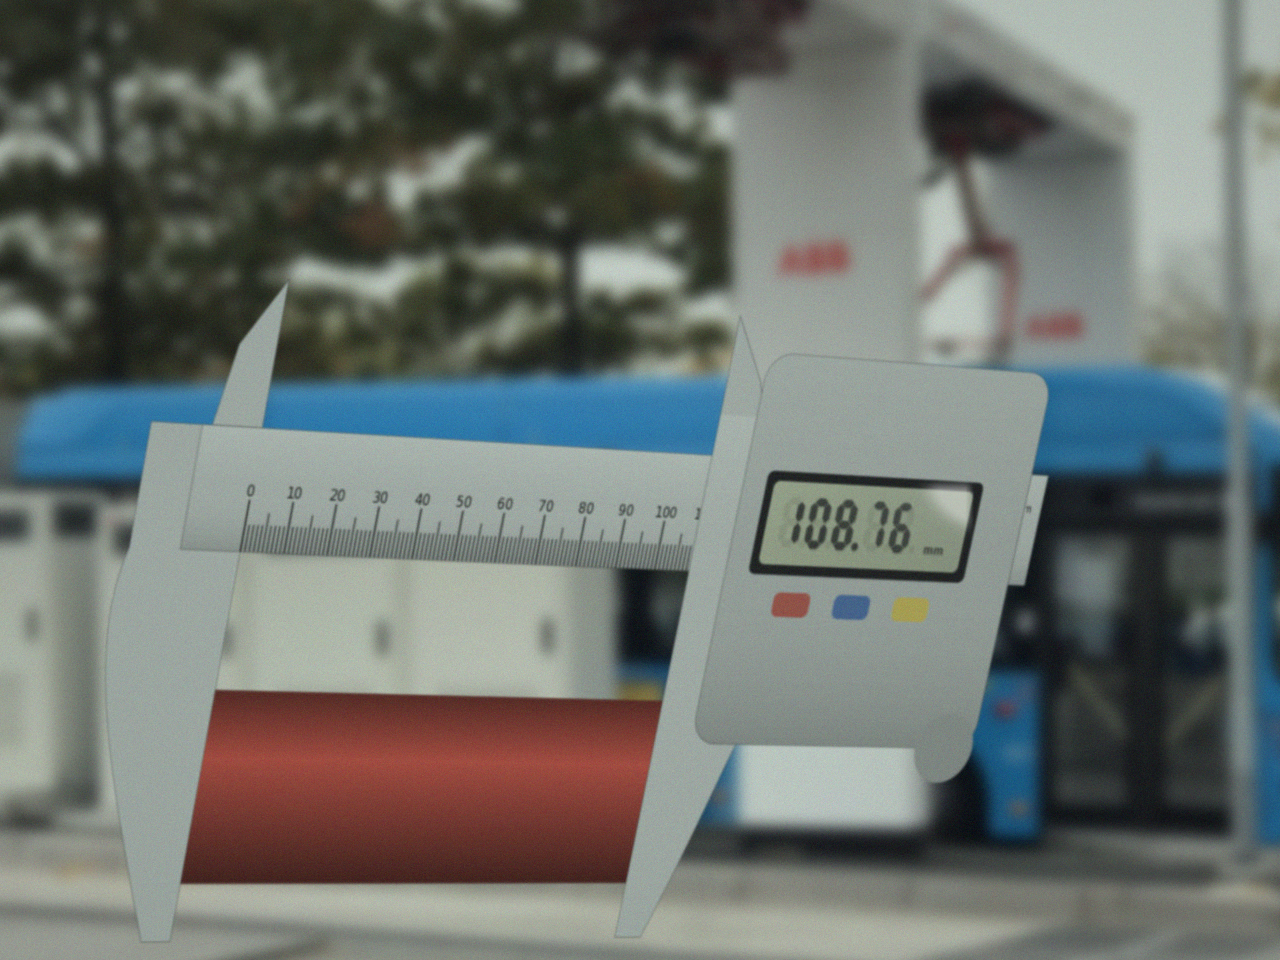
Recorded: 108.76 mm
